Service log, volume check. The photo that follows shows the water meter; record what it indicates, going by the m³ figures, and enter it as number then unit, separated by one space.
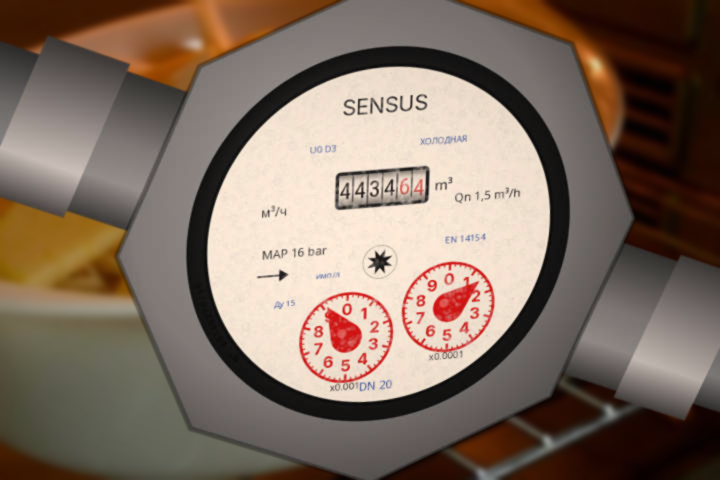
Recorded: 4434.6391 m³
